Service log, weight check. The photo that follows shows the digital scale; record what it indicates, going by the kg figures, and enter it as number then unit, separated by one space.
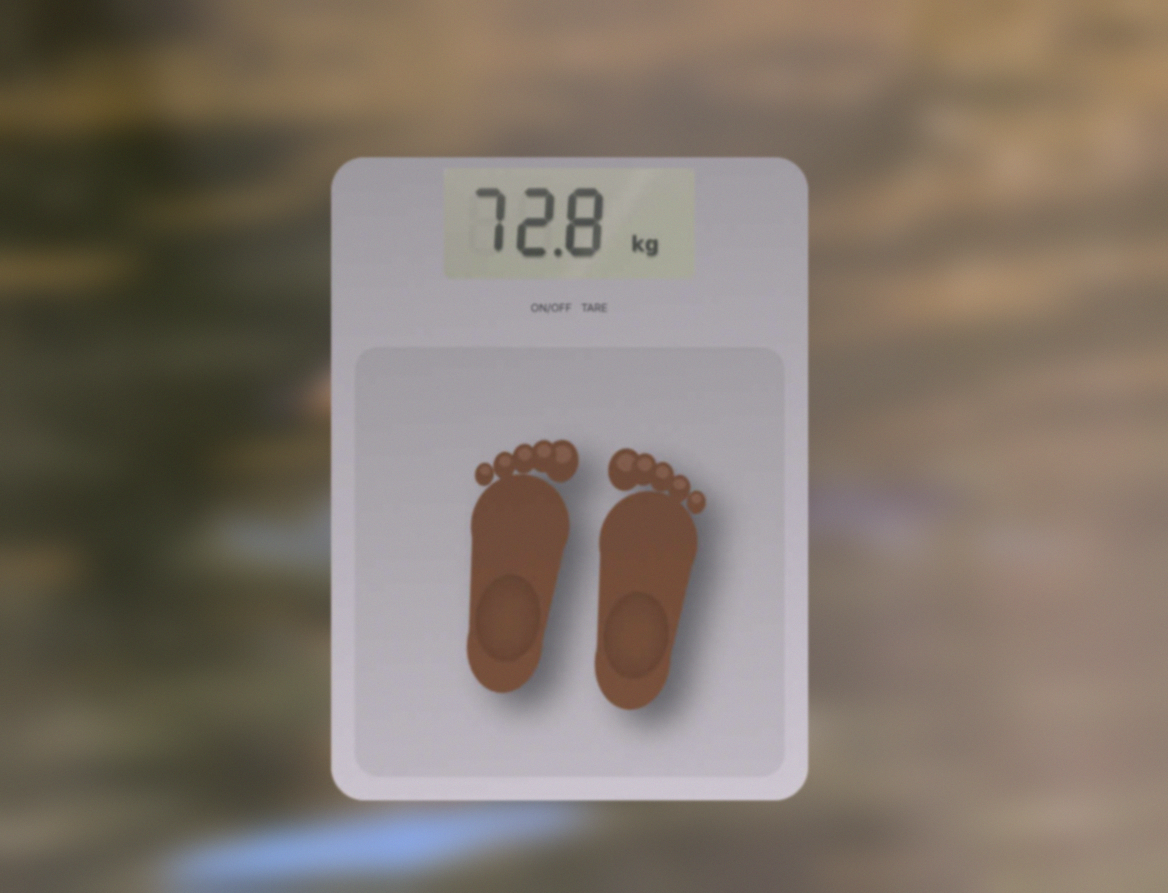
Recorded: 72.8 kg
